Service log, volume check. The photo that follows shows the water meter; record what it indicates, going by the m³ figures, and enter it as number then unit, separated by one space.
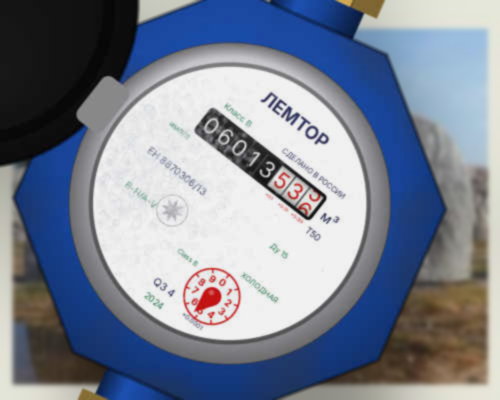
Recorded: 6013.5355 m³
